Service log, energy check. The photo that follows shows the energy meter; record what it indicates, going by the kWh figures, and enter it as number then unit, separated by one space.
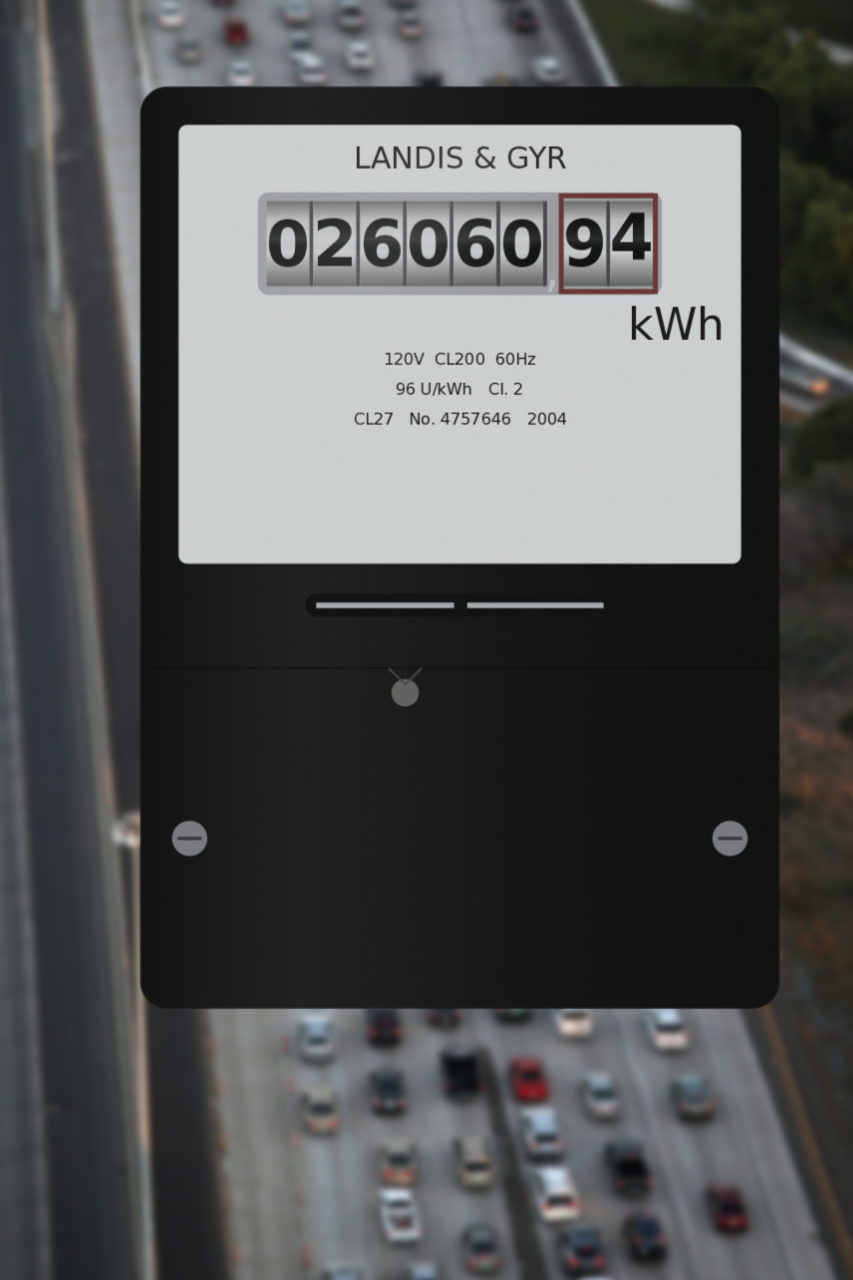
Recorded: 26060.94 kWh
